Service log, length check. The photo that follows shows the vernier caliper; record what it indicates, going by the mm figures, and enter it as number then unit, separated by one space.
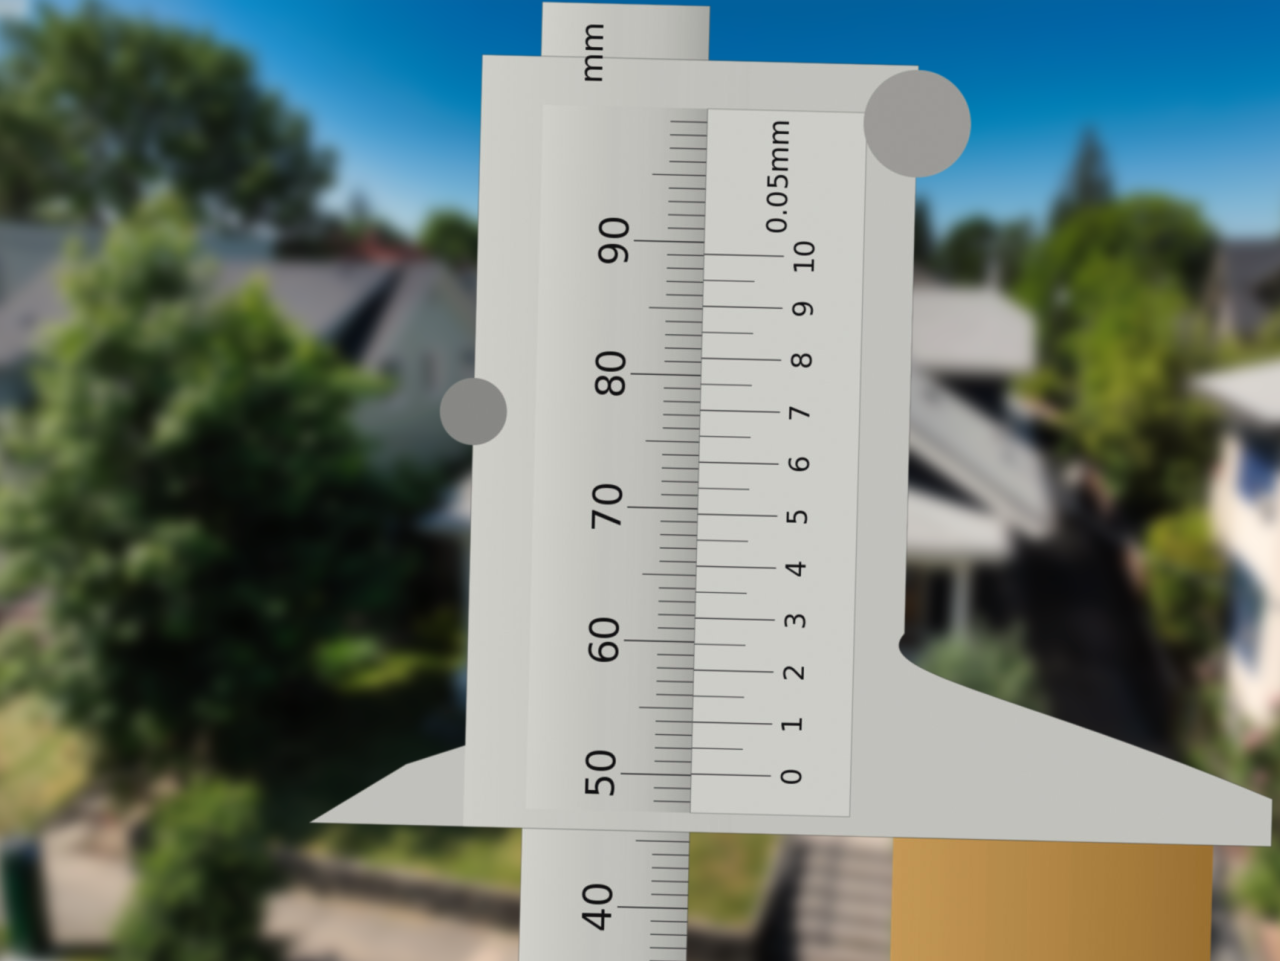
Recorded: 50.1 mm
